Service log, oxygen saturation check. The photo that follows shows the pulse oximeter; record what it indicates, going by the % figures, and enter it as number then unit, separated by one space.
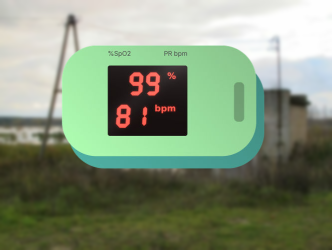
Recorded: 99 %
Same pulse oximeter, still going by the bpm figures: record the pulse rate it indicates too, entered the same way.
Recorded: 81 bpm
